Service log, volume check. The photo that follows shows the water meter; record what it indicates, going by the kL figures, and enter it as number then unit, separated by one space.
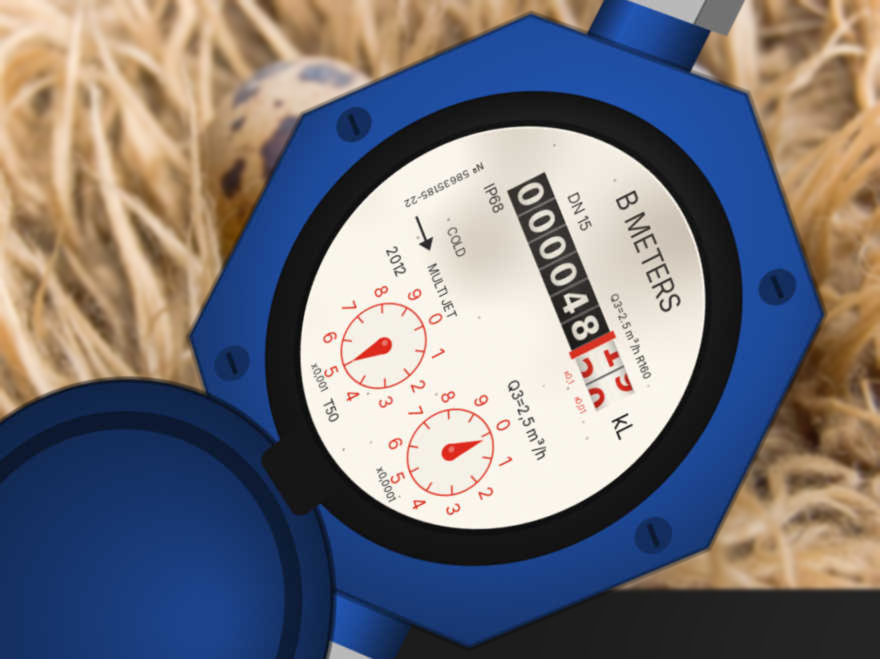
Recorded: 48.1950 kL
